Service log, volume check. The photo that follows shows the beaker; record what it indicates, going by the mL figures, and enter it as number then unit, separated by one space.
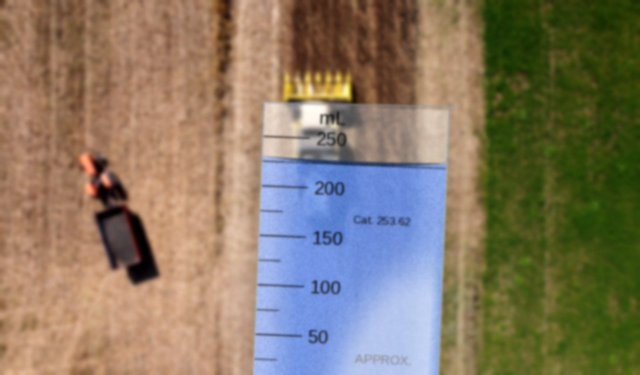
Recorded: 225 mL
